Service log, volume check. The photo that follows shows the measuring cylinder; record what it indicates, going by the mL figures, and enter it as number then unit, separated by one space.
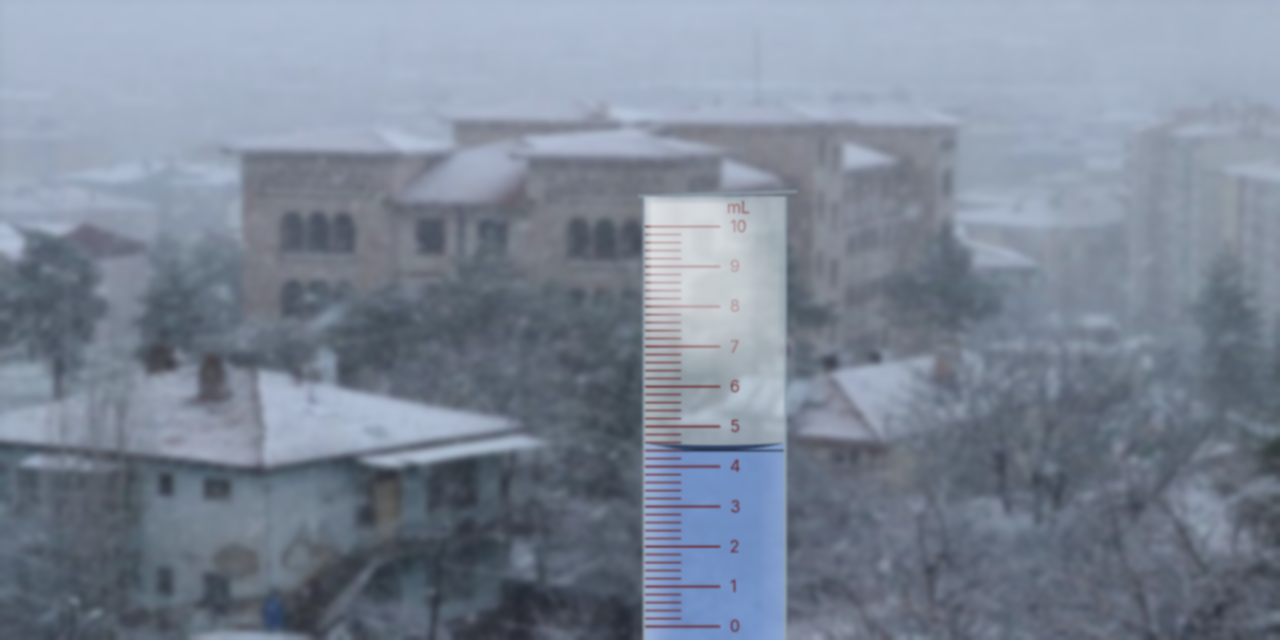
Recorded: 4.4 mL
